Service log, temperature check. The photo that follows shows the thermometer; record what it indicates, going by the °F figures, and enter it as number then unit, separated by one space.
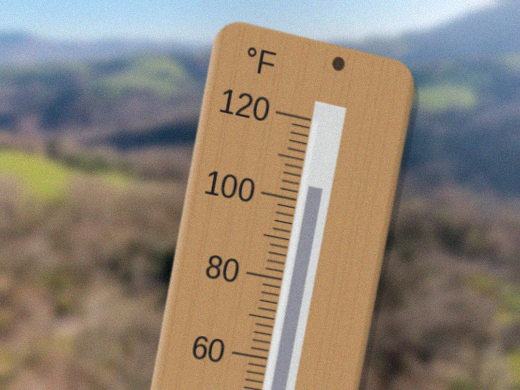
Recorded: 104 °F
